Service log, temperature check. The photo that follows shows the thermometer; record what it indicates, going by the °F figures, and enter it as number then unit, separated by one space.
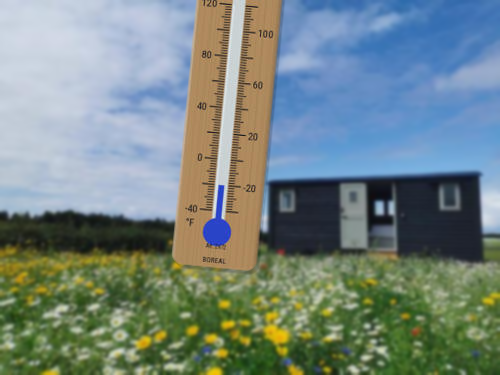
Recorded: -20 °F
